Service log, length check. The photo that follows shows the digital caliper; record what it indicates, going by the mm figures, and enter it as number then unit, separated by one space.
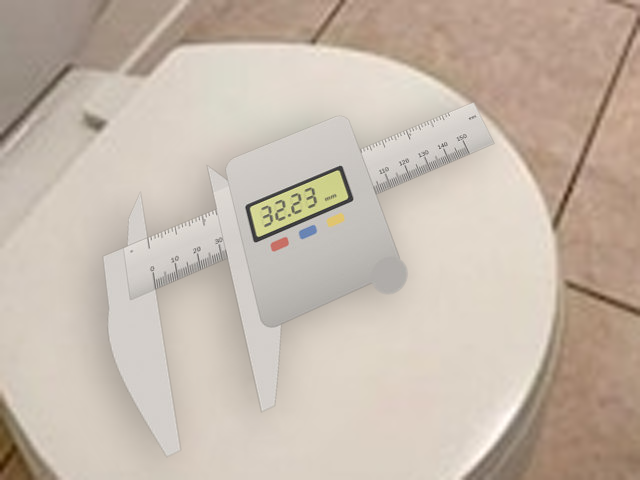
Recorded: 32.23 mm
